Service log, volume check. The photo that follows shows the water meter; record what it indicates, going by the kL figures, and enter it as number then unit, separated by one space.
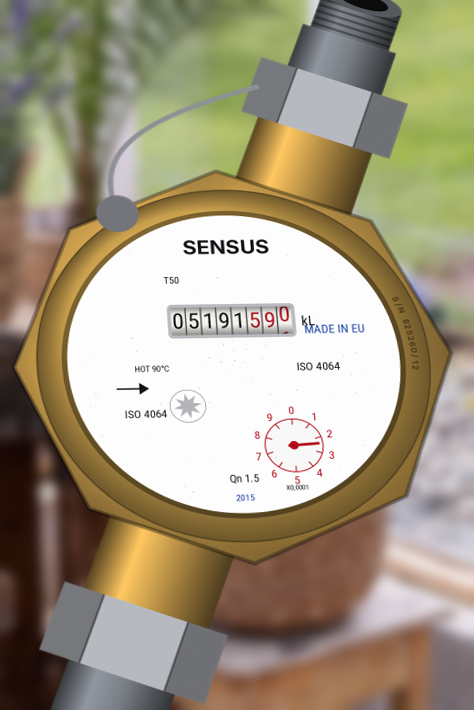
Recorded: 5191.5902 kL
